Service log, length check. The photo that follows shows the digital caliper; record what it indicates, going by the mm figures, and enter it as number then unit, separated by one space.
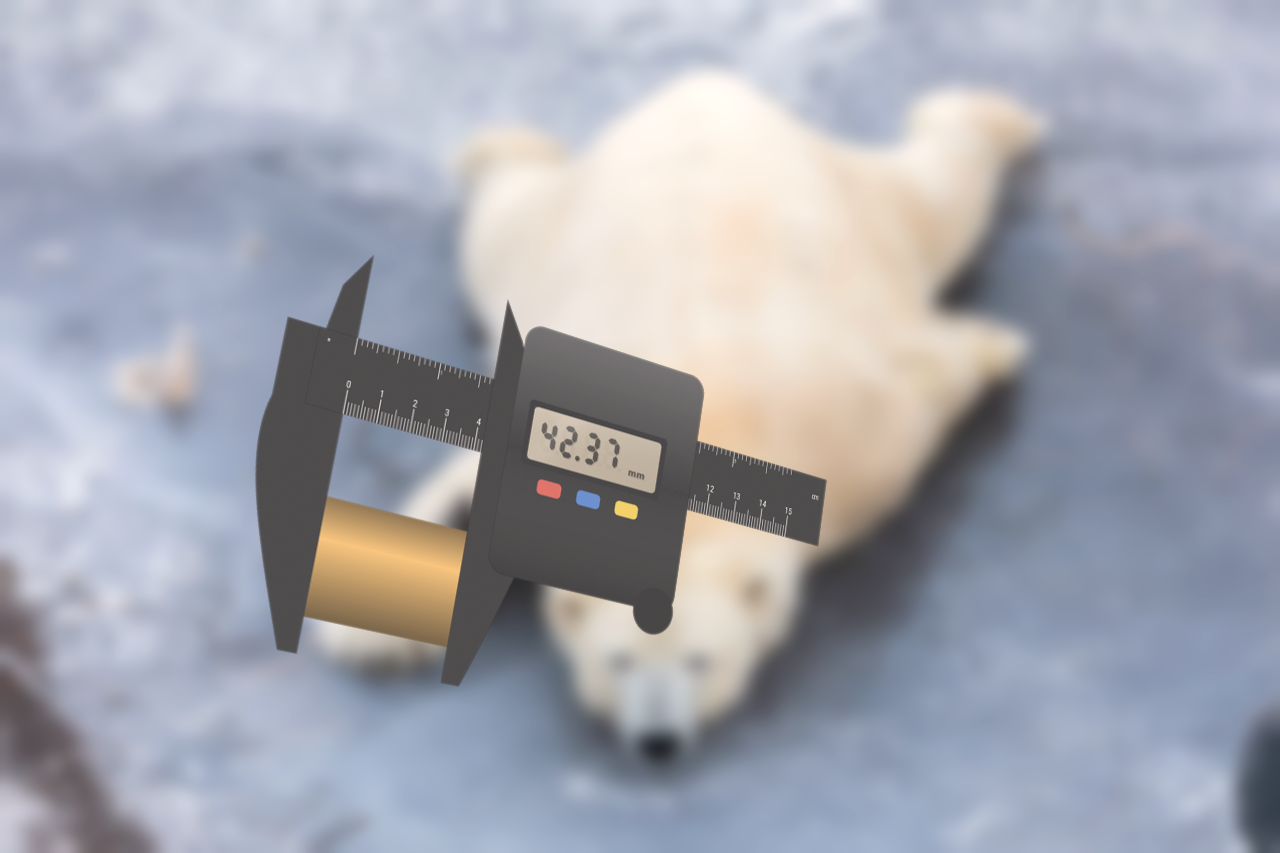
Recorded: 42.37 mm
